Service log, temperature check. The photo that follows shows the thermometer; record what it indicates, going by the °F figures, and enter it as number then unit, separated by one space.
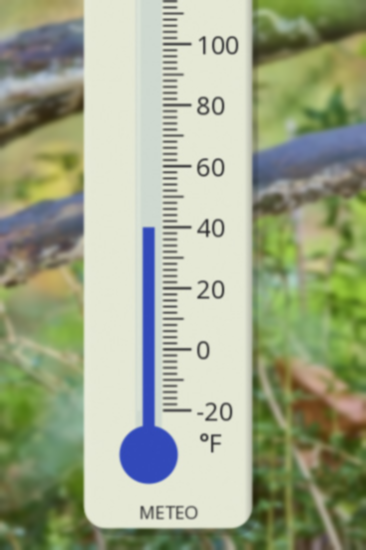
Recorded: 40 °F
